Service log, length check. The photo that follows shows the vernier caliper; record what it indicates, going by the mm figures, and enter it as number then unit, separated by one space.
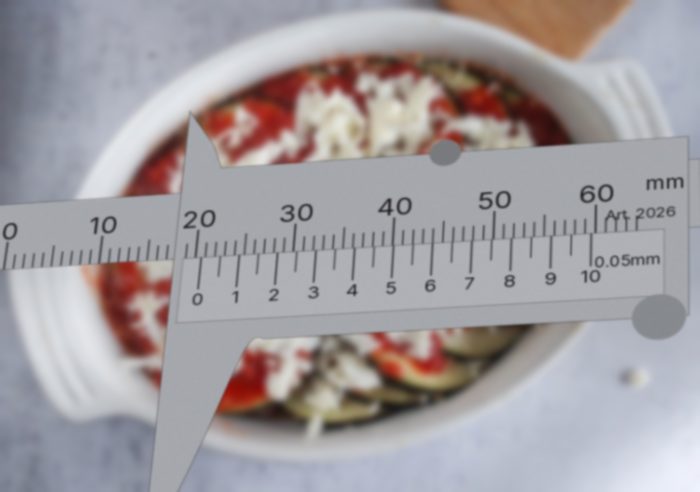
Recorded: 20.6 mm
